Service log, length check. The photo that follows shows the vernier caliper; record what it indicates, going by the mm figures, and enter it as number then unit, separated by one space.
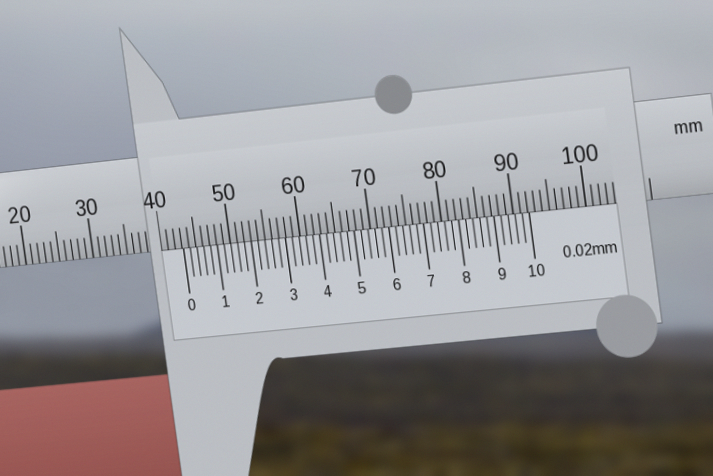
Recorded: 43.2 mm
